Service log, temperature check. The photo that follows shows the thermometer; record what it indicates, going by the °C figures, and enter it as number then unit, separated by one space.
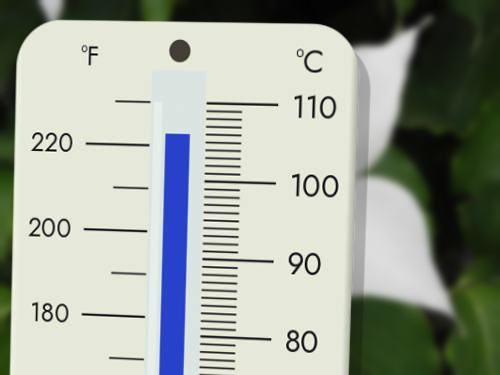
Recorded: 106 °C
